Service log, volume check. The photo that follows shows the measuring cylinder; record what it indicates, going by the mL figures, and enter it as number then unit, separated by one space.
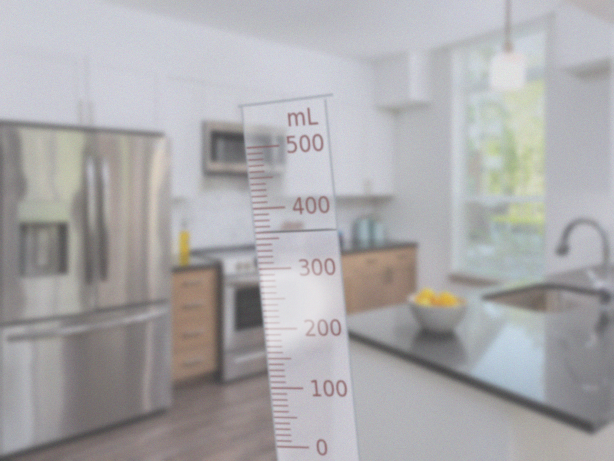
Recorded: 360 mL
